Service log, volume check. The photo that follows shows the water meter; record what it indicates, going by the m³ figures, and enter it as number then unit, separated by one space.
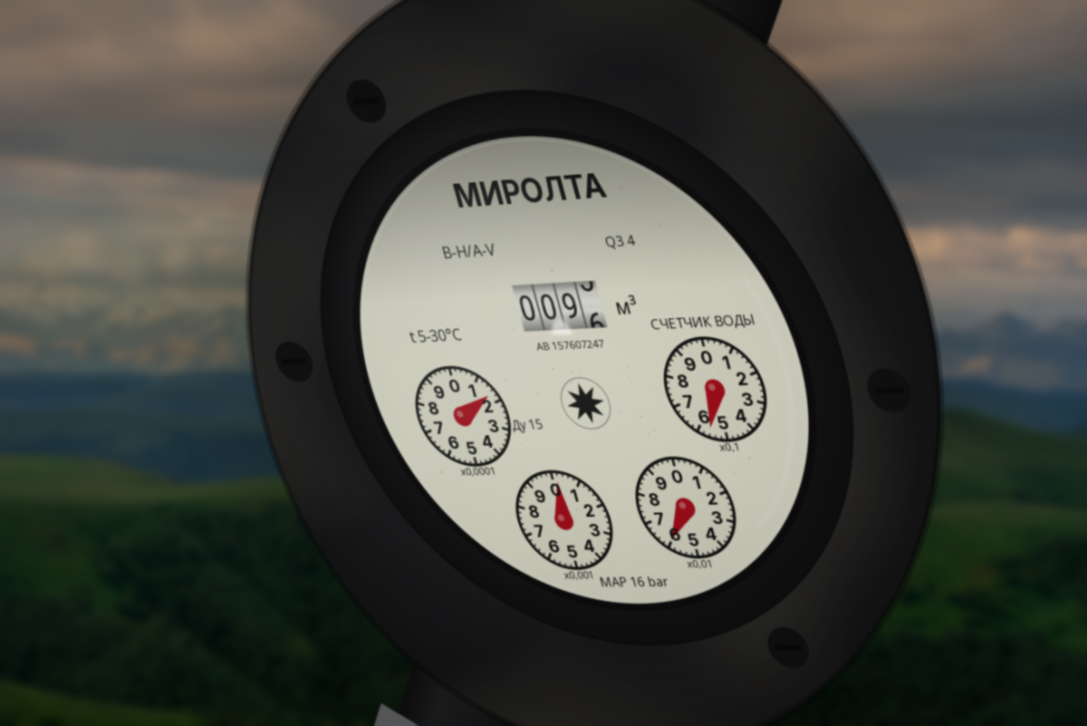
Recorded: 95.5601 m³
